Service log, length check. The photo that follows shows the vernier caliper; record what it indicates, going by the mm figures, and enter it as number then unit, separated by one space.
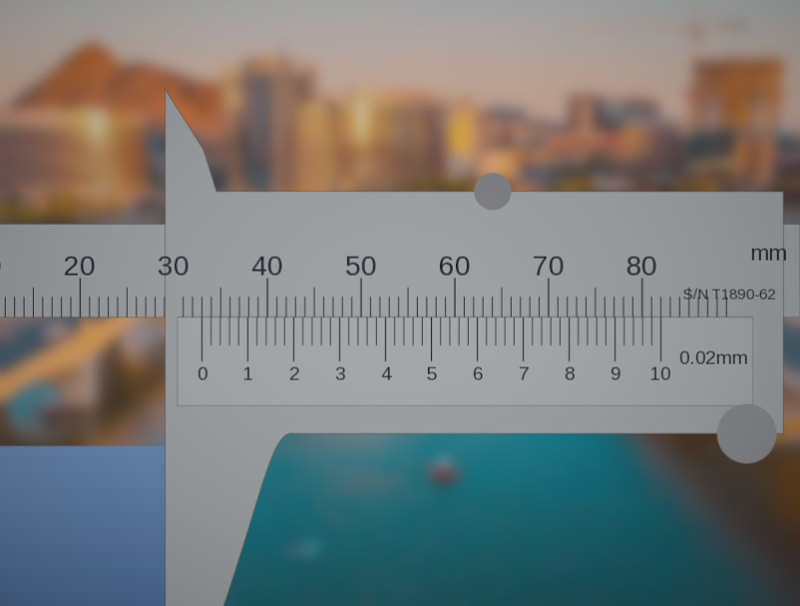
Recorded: 33.0 mm
